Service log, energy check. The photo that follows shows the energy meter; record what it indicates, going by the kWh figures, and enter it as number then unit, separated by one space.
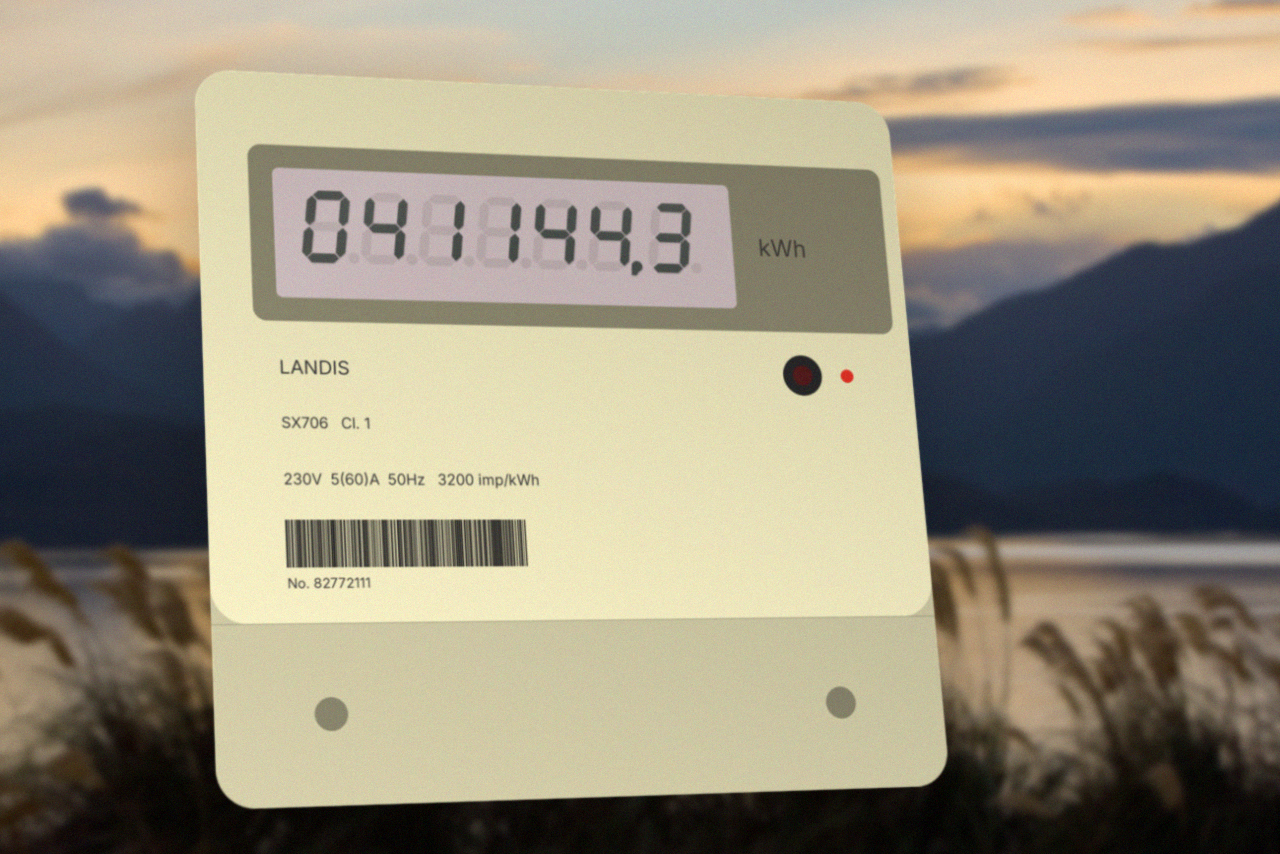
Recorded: 41144.3 kWh
